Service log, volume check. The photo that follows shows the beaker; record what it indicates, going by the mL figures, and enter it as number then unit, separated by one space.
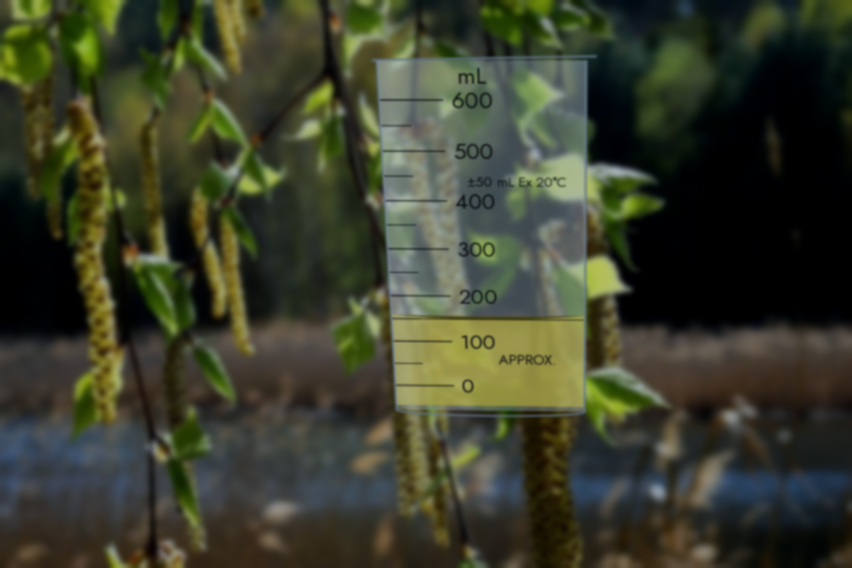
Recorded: 150 mL
